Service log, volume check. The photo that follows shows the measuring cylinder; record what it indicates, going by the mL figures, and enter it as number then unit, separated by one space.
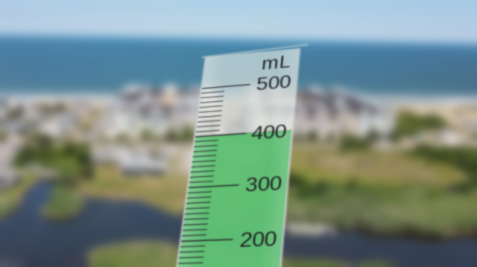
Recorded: 400 mL
